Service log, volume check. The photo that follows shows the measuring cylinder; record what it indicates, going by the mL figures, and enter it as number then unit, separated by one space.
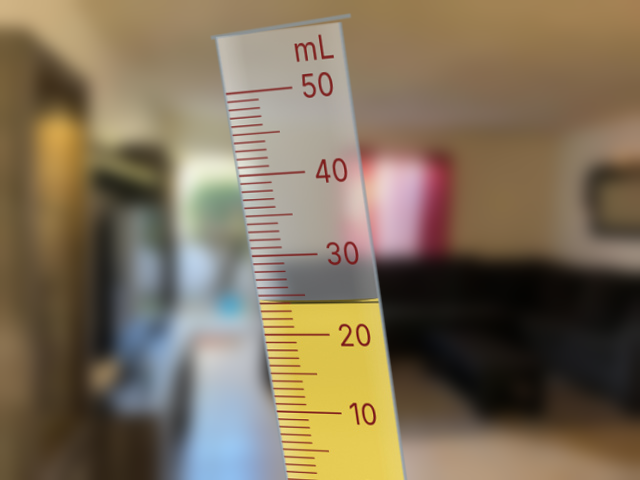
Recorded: 24 mL
